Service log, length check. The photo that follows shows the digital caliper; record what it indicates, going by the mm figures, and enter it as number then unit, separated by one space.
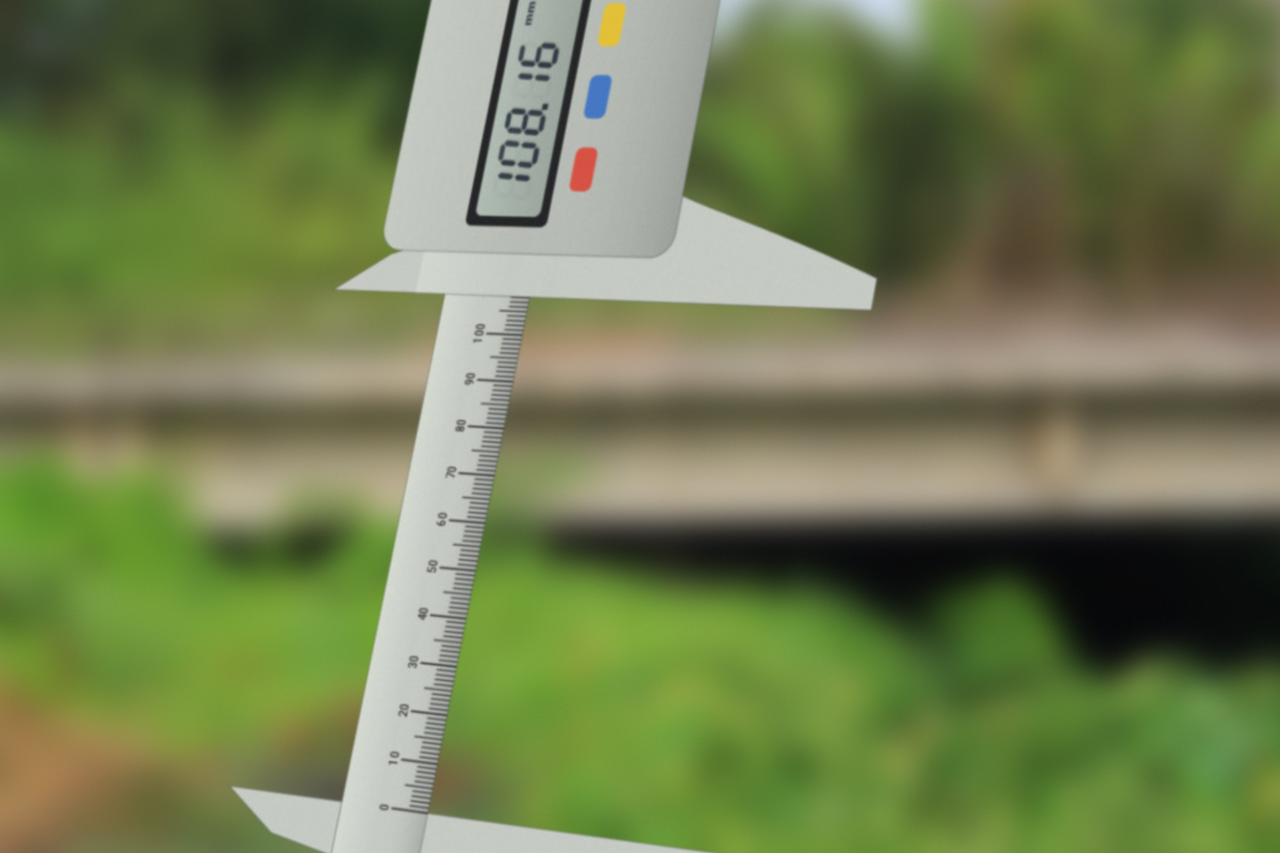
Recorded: 108.16 mm
